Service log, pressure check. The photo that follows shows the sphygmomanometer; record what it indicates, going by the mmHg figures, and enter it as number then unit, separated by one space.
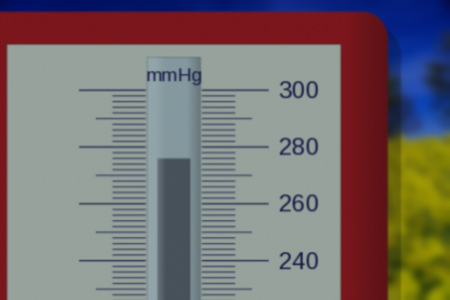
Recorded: 276 mmHg
